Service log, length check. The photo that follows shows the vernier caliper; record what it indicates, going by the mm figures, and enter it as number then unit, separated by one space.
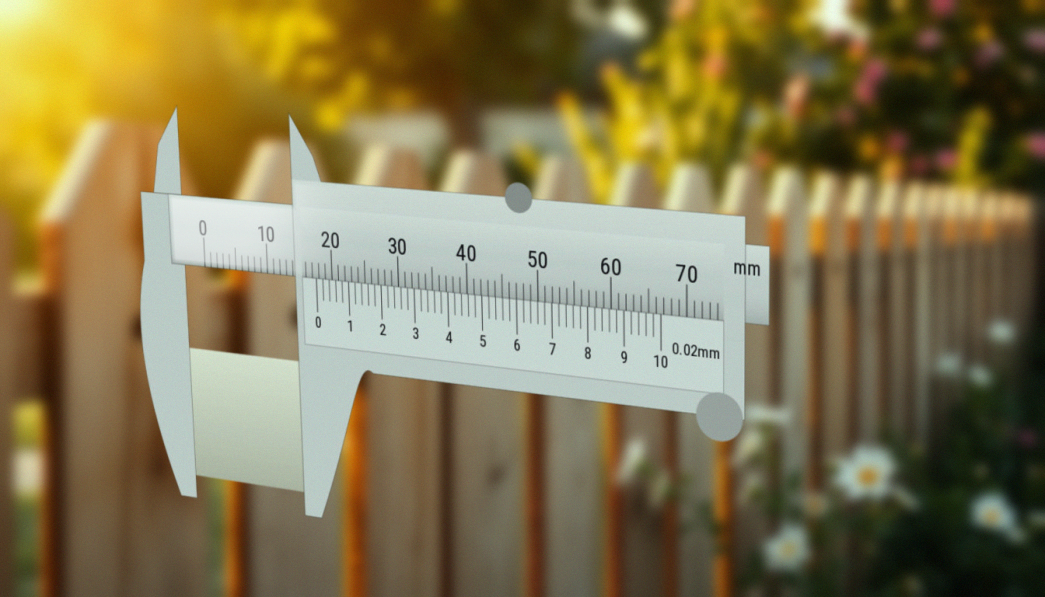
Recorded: 17.6 mm
